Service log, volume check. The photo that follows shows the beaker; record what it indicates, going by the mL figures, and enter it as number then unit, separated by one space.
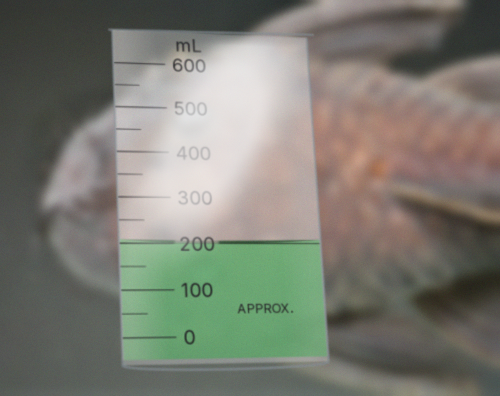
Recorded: 200 mL
